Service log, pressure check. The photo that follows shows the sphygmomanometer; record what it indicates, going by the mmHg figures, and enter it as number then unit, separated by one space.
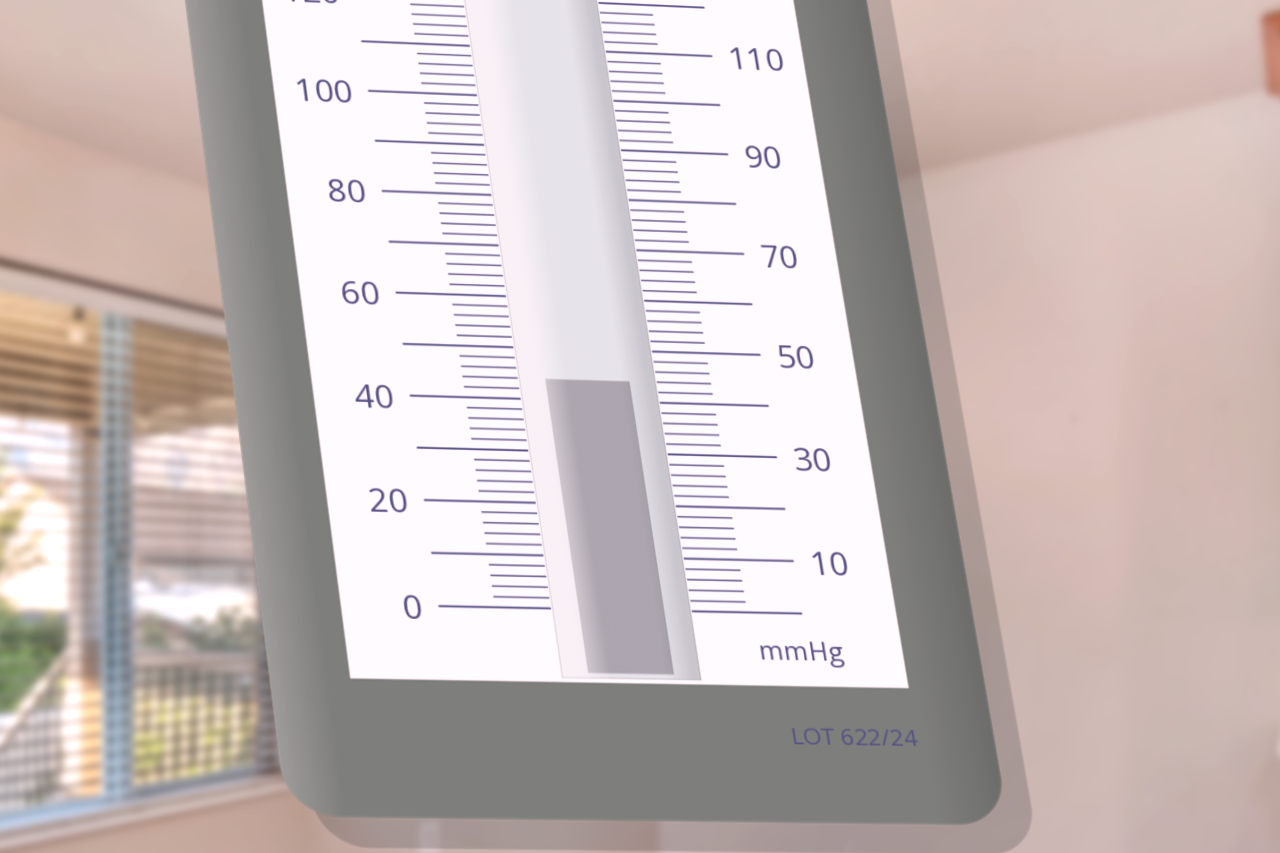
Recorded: 44 mmHg
